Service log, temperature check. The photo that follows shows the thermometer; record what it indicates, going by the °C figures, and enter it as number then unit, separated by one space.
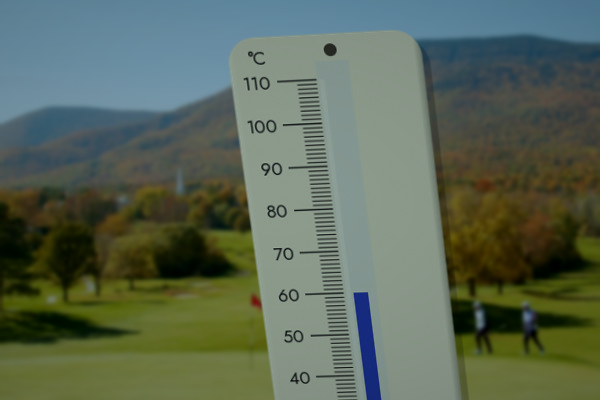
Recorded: 60 °C
